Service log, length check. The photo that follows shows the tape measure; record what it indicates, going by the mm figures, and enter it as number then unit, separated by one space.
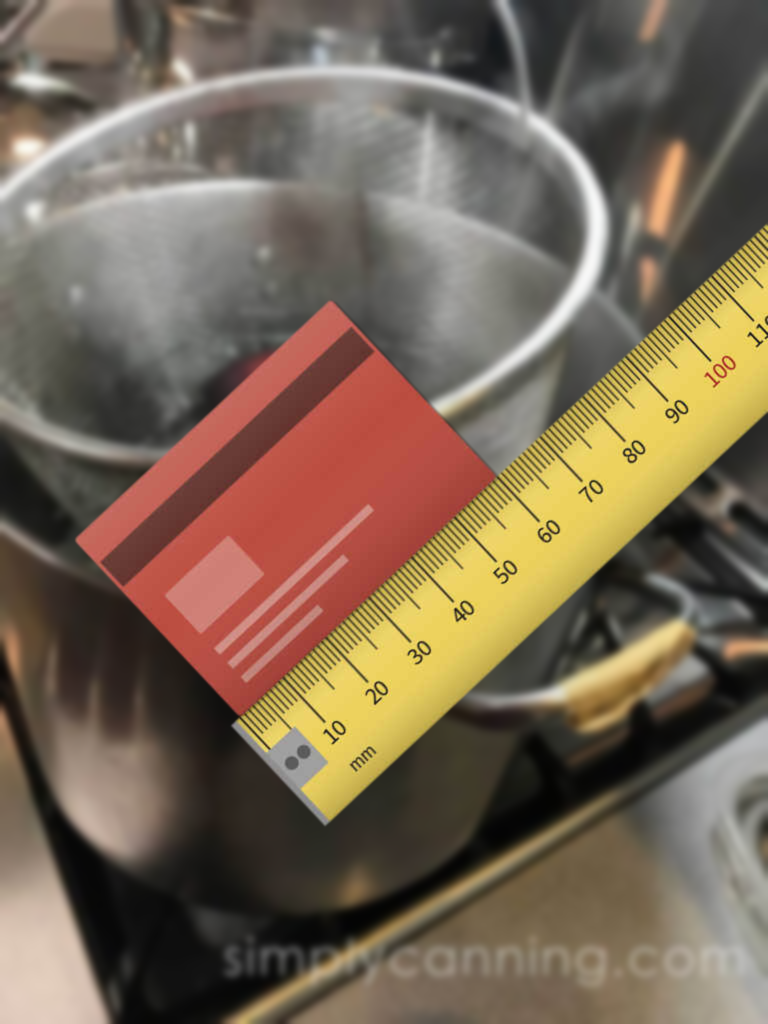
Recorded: 60 mm
